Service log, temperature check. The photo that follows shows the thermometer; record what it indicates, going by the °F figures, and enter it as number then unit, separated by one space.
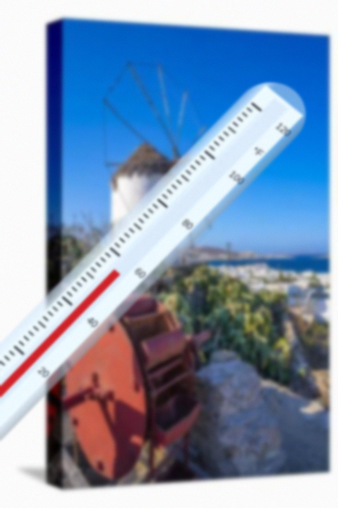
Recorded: 56 °F
